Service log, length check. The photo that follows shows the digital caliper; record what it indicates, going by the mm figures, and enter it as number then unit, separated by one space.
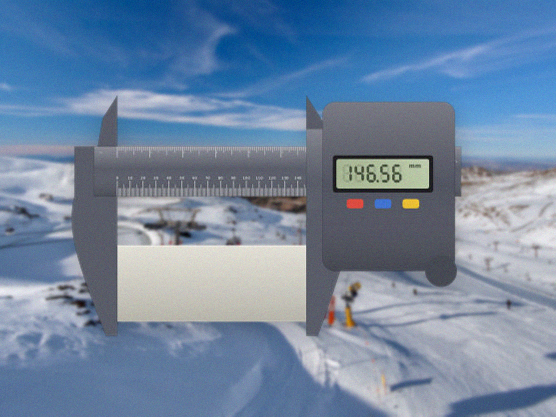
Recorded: 146.56 mm
